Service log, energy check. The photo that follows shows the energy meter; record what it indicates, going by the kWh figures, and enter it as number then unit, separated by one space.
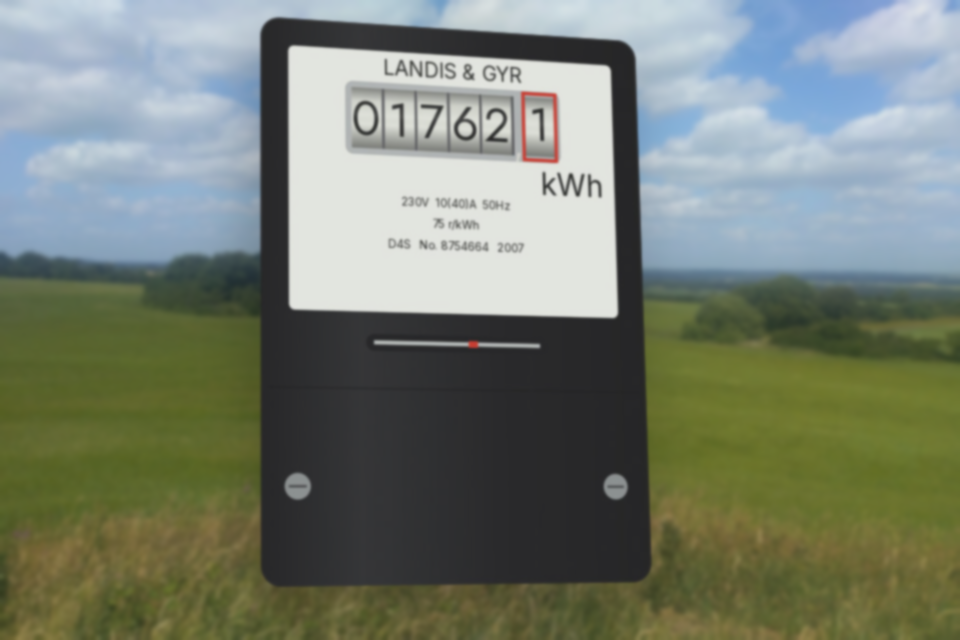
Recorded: 1762.1 kWh
